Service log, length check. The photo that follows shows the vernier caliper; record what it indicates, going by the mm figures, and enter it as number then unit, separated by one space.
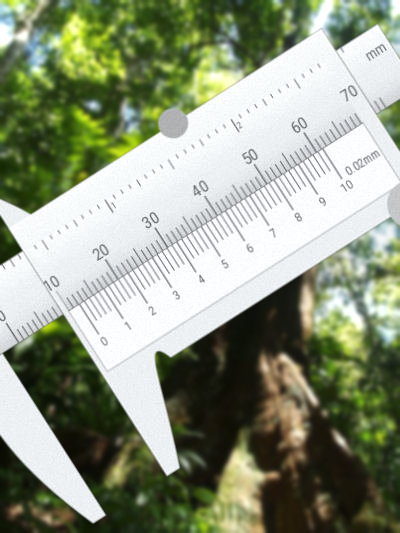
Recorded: 12.2 mm
